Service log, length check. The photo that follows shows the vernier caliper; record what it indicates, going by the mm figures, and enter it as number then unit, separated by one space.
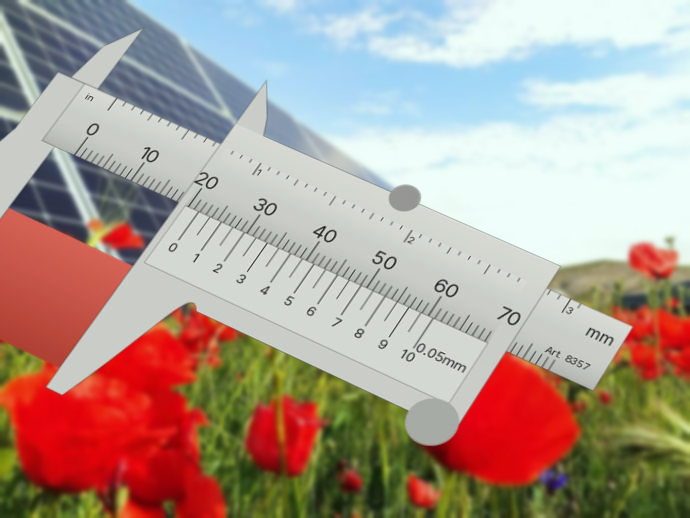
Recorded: 21.8 mm
